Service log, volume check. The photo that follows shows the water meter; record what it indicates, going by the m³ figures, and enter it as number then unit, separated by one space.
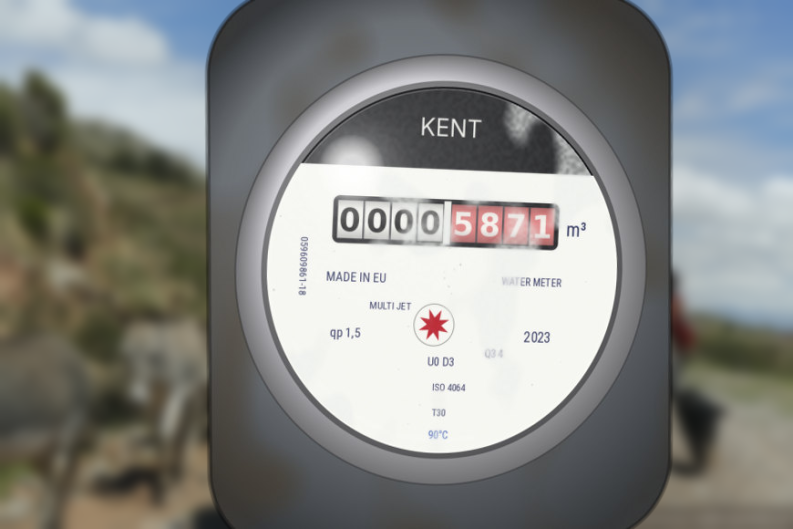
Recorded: 0.5871 m³
